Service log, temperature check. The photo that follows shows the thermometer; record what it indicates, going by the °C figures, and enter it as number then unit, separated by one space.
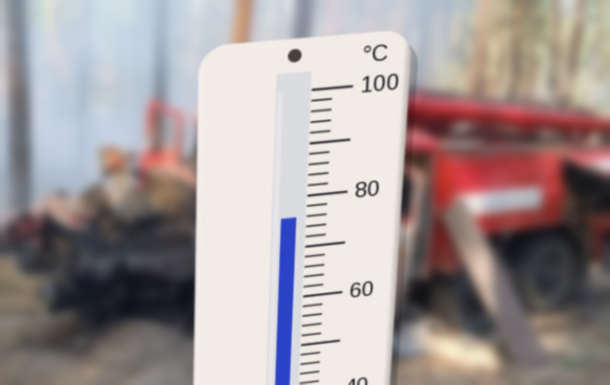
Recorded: 76 °C
